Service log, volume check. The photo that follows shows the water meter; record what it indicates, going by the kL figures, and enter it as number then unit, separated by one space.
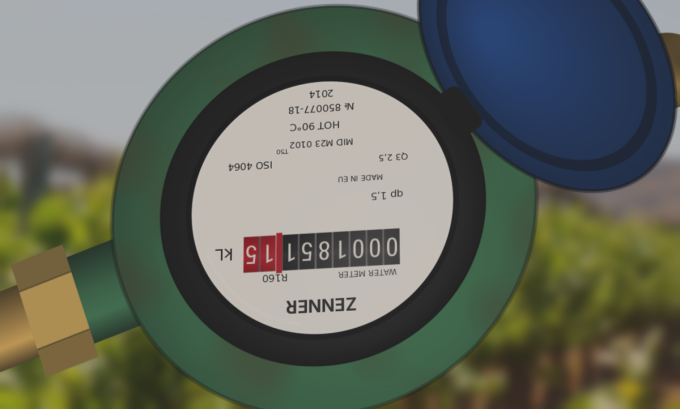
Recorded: 1851.15 kL
